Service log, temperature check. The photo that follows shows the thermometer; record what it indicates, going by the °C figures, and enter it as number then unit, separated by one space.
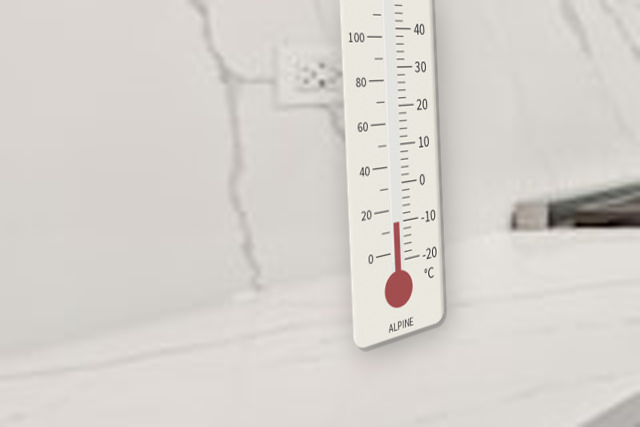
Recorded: -10 °C
